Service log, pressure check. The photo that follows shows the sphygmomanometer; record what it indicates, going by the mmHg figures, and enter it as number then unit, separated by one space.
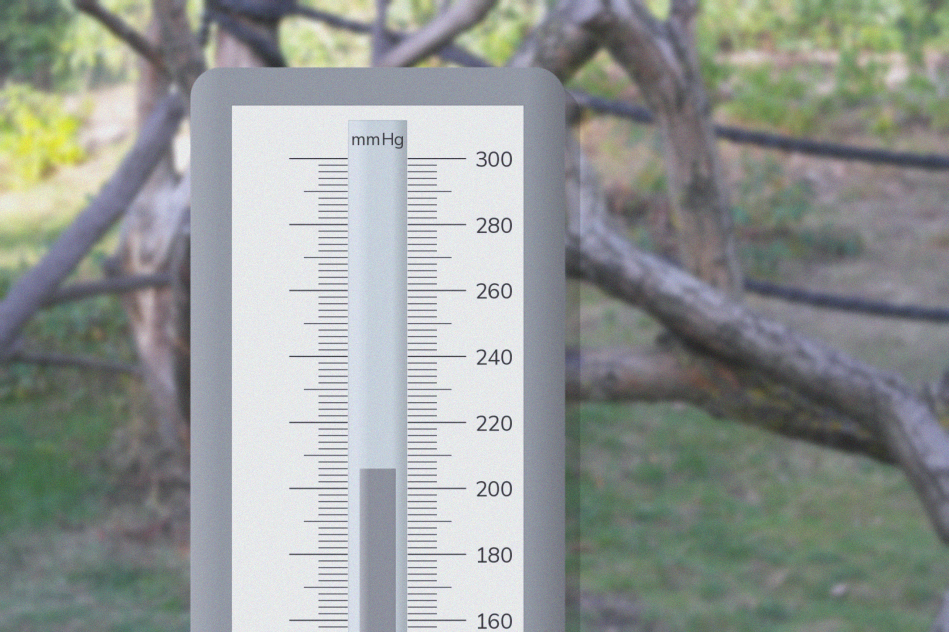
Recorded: 206 mmHg
